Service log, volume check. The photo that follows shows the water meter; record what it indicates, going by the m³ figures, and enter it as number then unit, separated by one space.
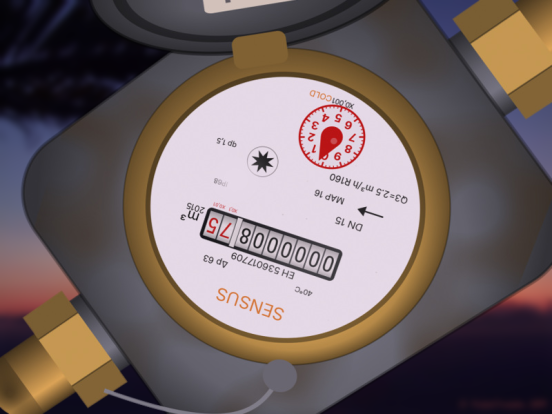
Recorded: 8.750 m³
